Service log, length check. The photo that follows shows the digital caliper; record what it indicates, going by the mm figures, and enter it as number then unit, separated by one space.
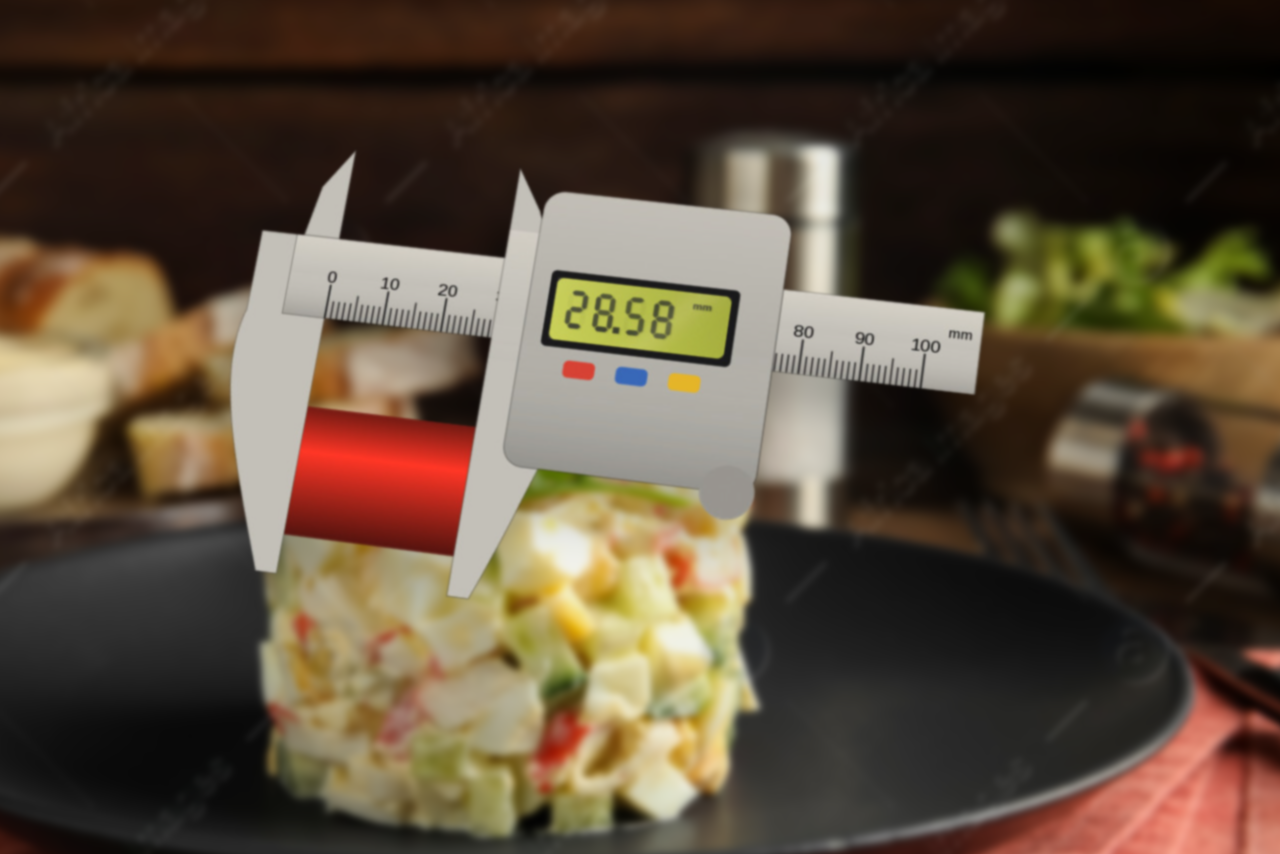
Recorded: 28.58 mm
